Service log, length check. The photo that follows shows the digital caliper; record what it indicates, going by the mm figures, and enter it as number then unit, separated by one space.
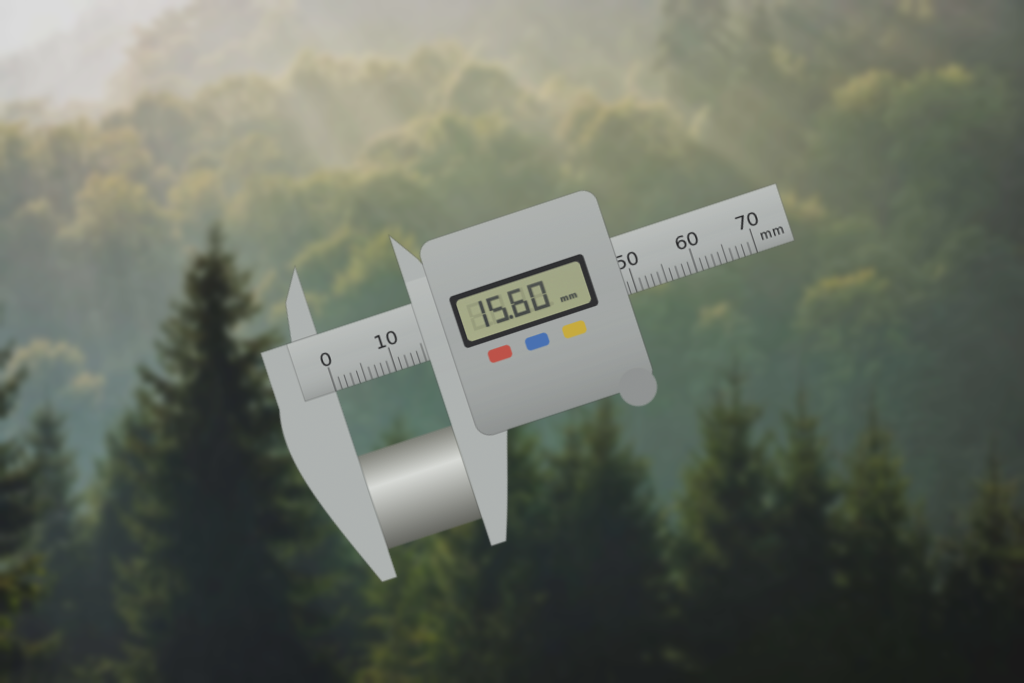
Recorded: 15.60 mm
